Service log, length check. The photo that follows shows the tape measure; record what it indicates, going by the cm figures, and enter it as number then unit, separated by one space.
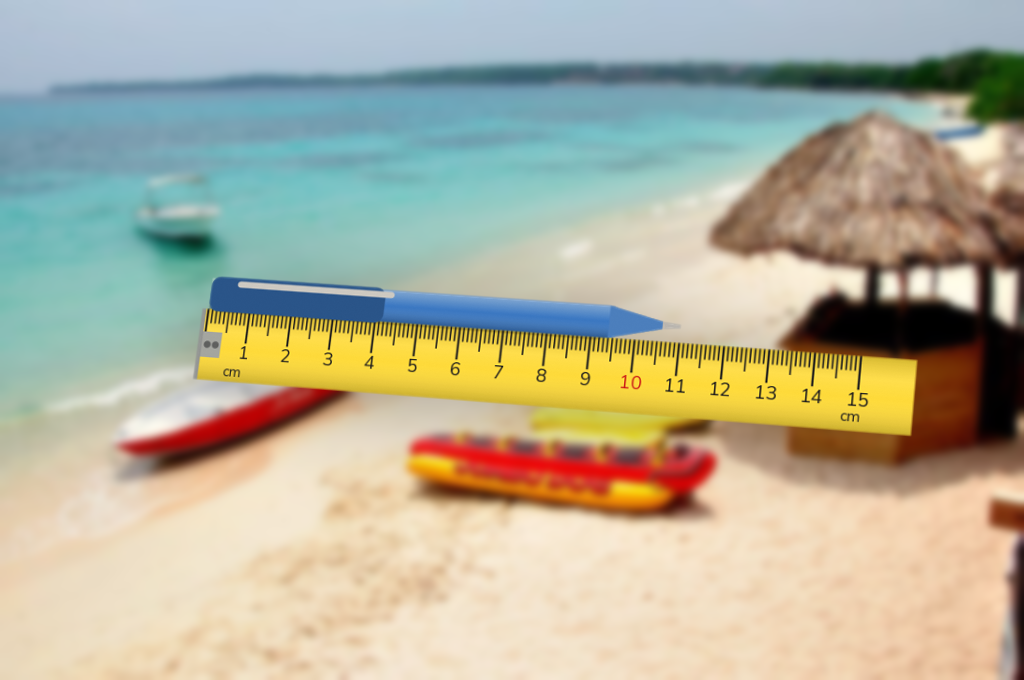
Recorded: 11 cm
